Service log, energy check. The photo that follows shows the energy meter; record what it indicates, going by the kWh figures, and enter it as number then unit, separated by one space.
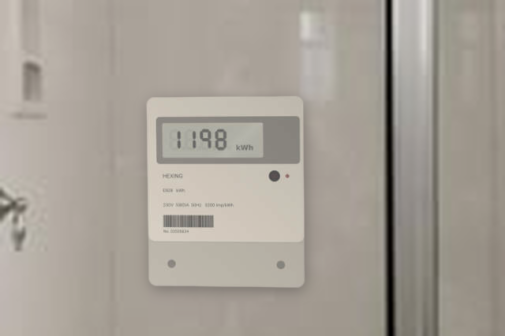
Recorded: 1198 kWh
